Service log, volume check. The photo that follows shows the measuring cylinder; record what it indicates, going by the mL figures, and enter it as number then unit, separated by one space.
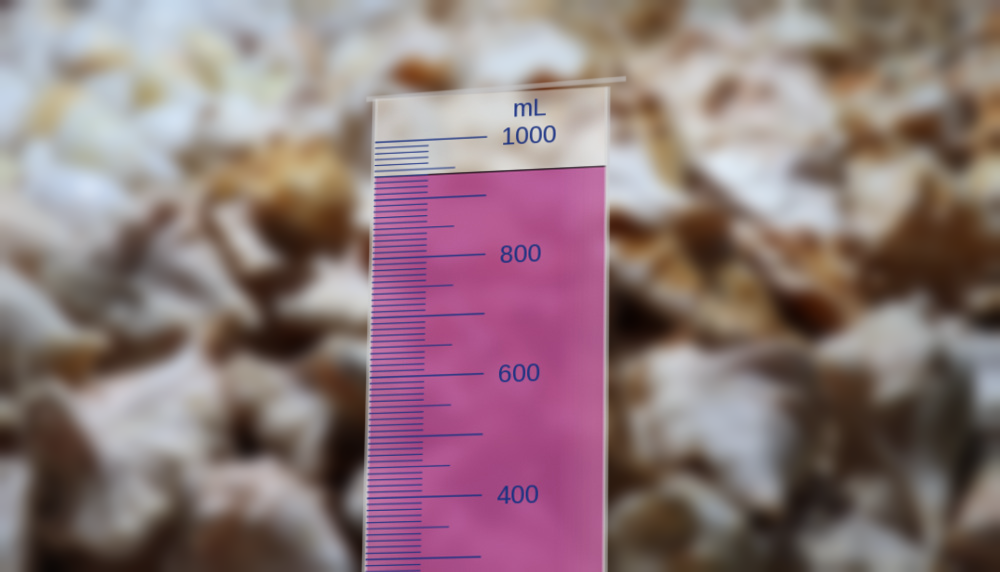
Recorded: 940 mL
